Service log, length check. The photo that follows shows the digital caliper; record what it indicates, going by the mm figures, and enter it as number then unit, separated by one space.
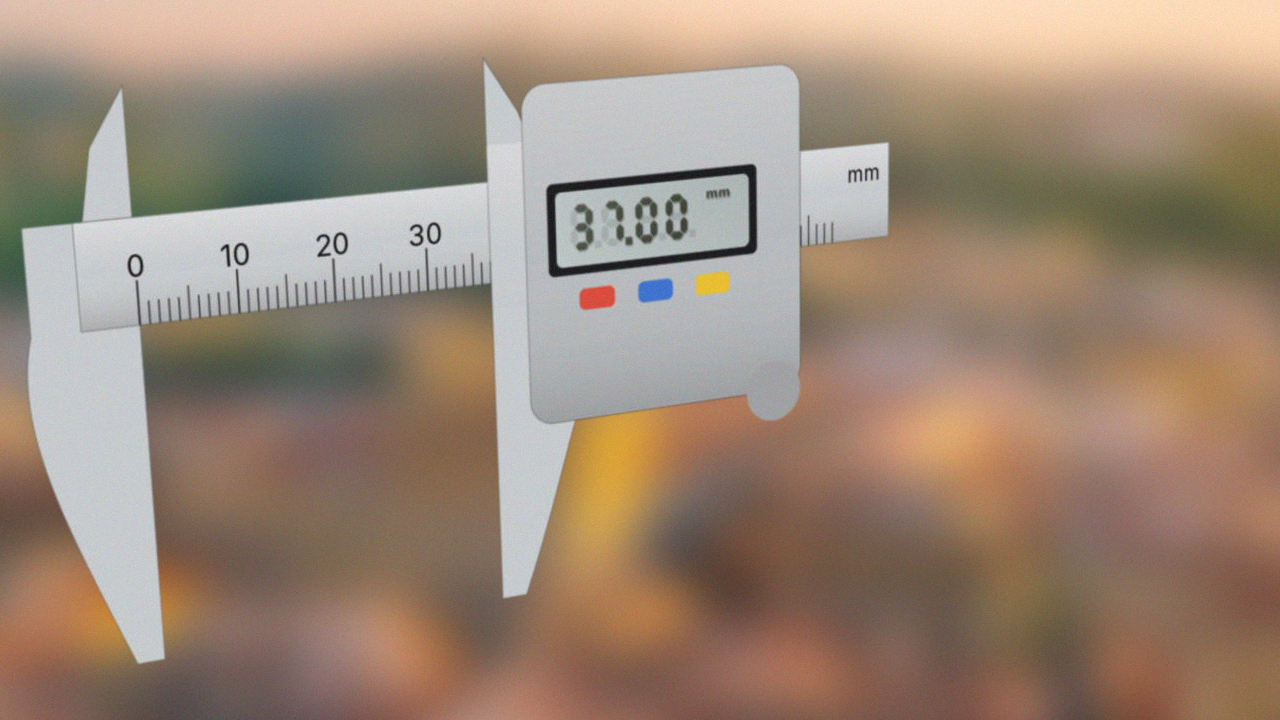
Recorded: 37.00 mm
